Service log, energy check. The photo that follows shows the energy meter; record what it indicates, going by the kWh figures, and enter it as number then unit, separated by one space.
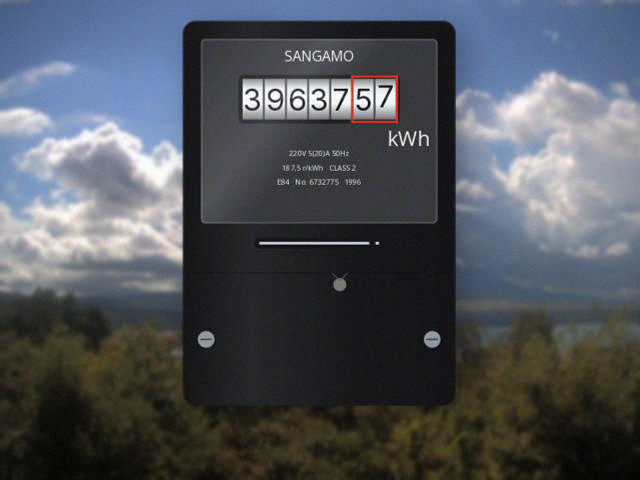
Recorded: 39637.57 kWh
